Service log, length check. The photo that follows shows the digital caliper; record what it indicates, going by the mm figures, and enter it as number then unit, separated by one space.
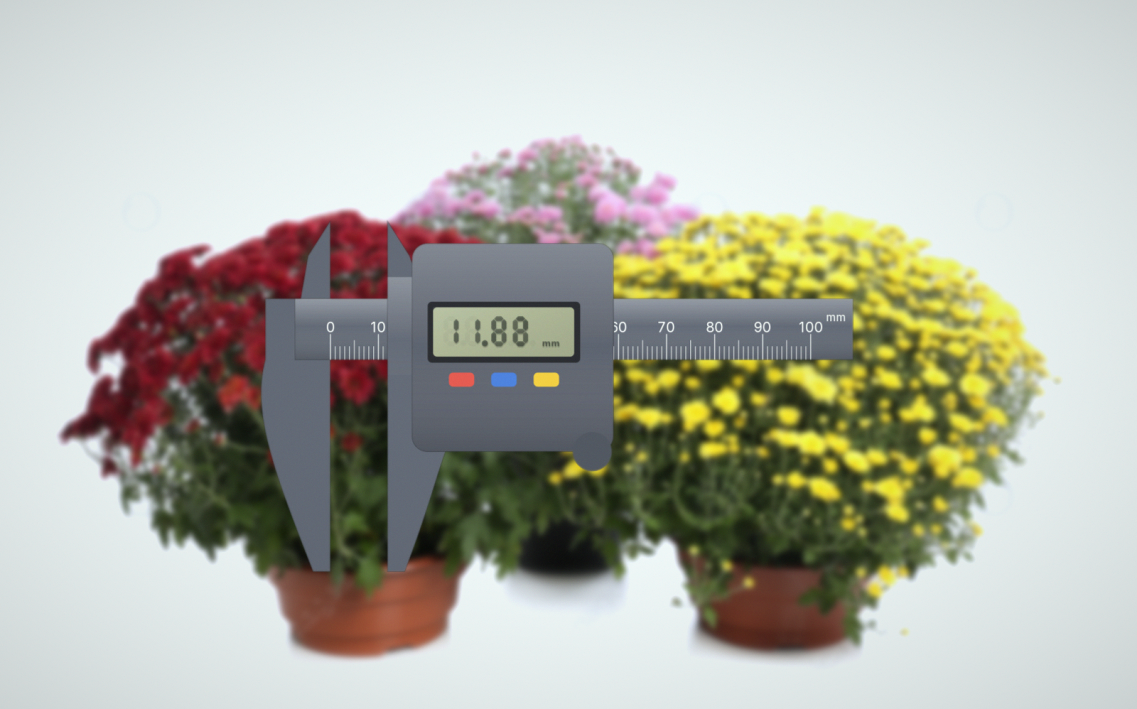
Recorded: 11.88 mm
